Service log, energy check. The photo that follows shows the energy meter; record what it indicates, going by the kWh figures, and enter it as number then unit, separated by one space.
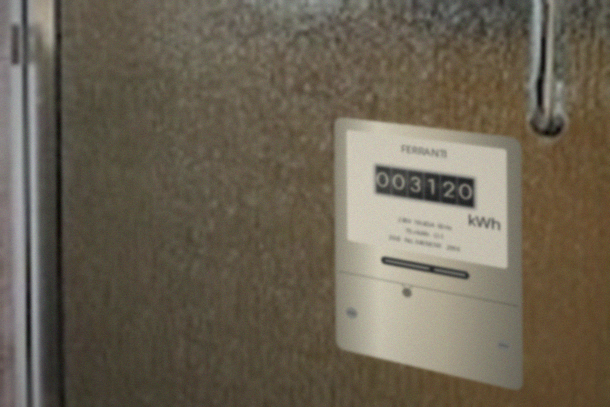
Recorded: 3120 kWh
